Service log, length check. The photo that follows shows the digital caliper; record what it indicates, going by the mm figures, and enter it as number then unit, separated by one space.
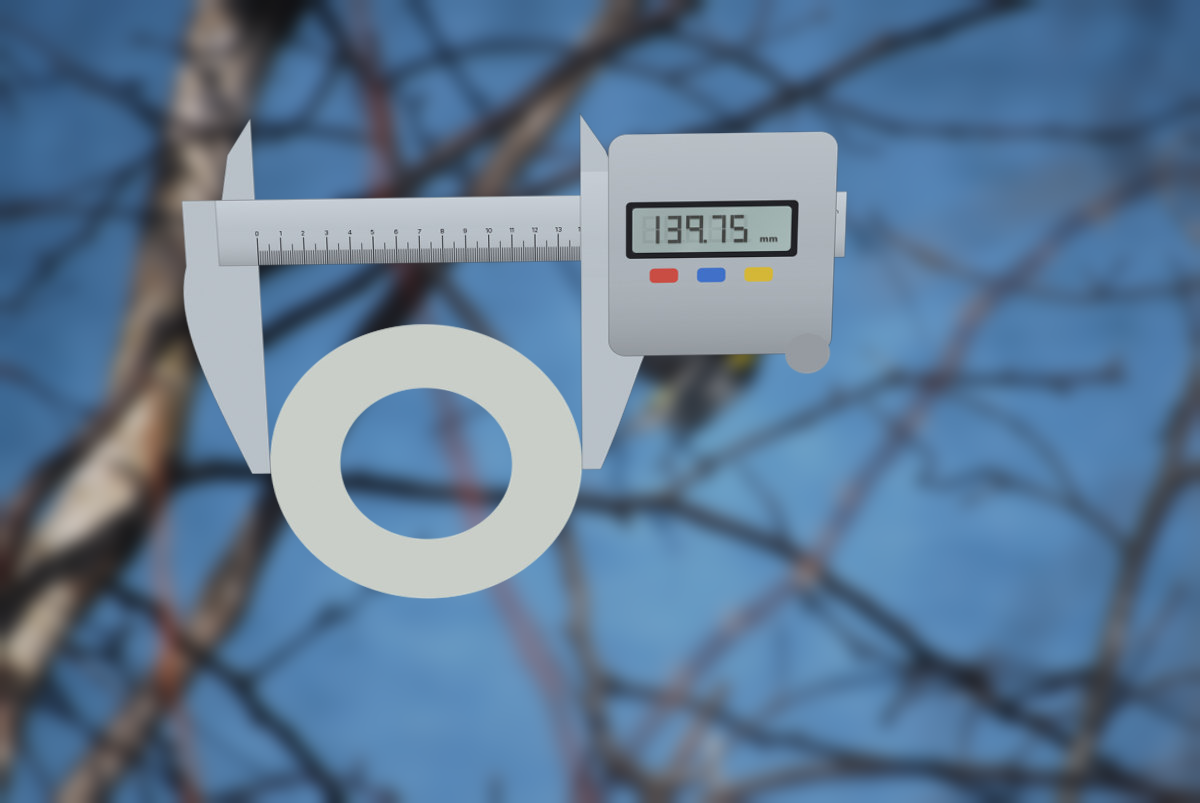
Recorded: 139.75 mm
